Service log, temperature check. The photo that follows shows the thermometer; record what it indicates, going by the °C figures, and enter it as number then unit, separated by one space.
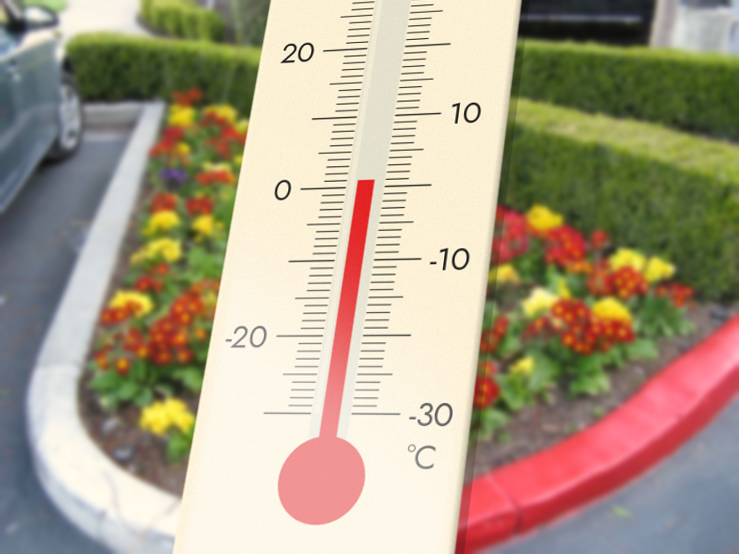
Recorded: 1 °C
